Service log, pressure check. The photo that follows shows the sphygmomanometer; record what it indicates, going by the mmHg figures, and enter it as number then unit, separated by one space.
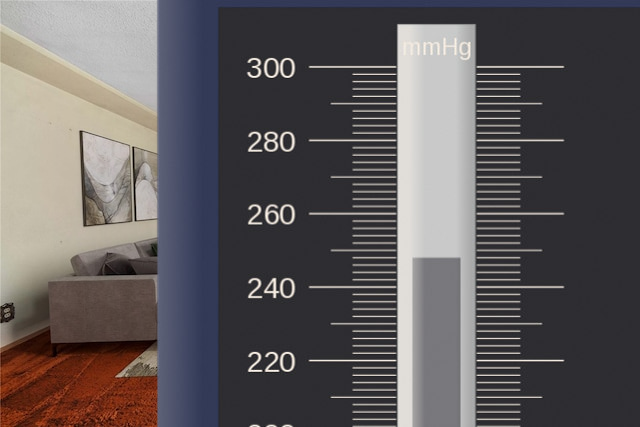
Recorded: 248 mmHg
